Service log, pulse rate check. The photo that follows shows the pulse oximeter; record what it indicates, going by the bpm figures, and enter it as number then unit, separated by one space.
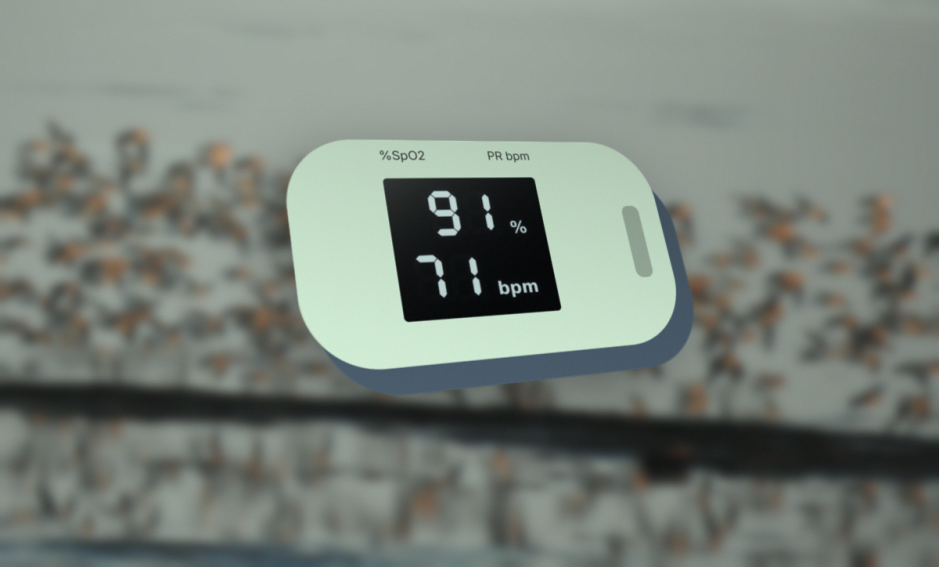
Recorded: 71 bpm
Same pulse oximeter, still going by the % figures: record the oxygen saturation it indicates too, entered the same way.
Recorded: 91 %
